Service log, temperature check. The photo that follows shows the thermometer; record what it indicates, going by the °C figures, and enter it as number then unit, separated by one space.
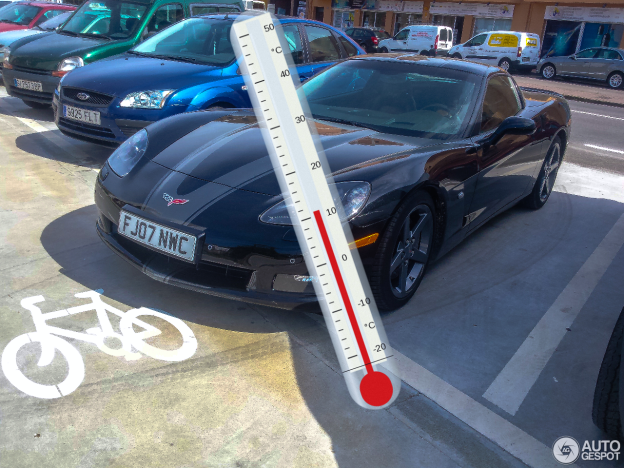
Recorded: 11 °C
